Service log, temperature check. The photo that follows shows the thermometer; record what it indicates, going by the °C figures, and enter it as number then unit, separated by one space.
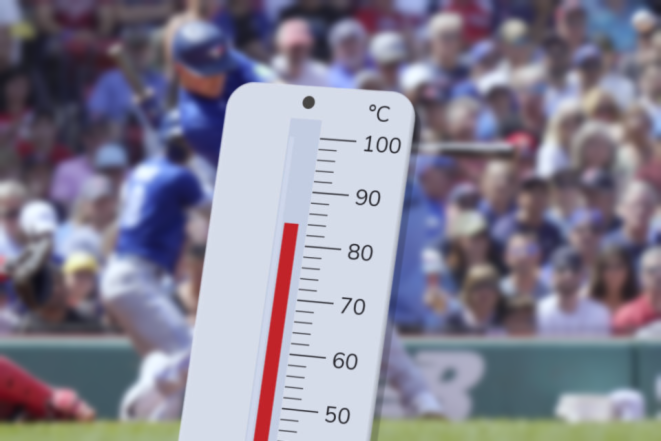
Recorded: 84 °C
